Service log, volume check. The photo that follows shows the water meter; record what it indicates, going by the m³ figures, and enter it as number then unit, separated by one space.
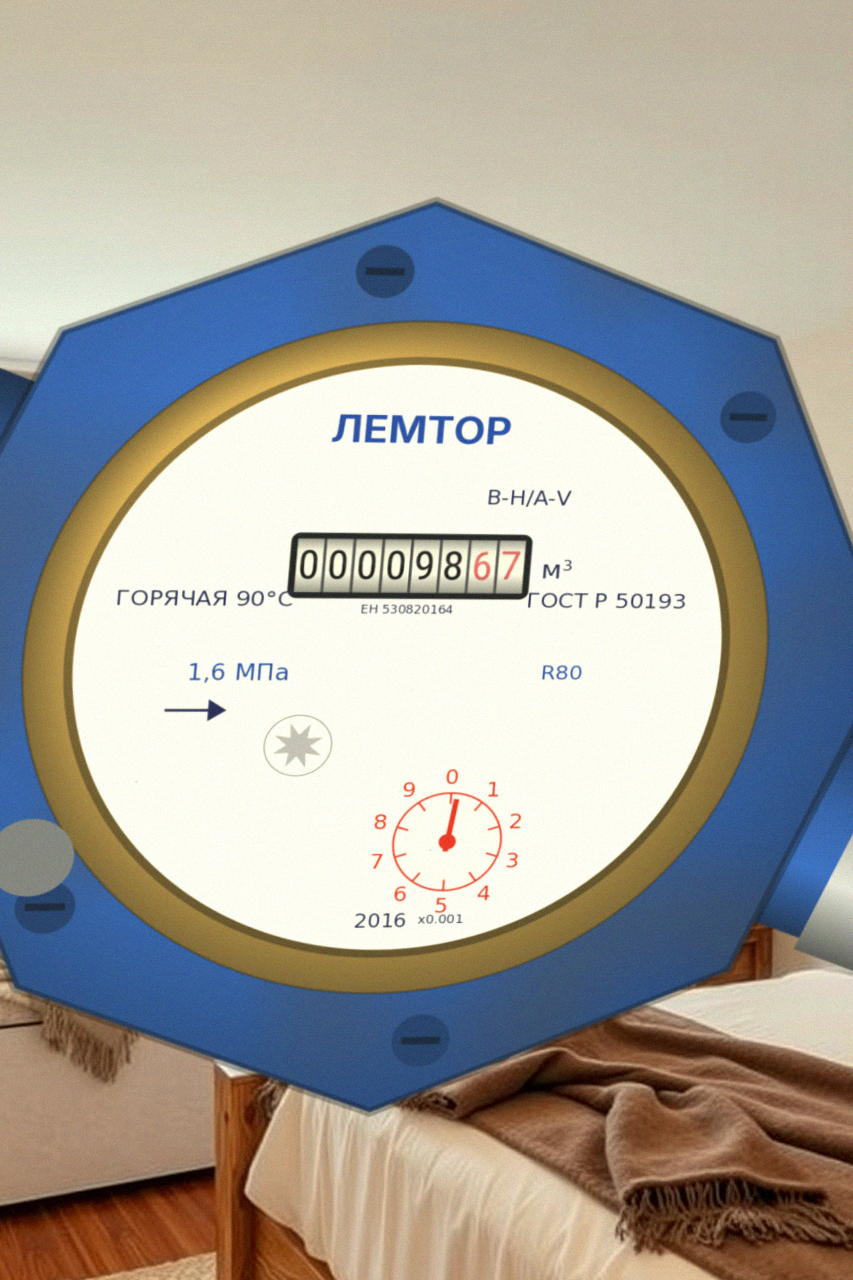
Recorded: 98.670 m³
